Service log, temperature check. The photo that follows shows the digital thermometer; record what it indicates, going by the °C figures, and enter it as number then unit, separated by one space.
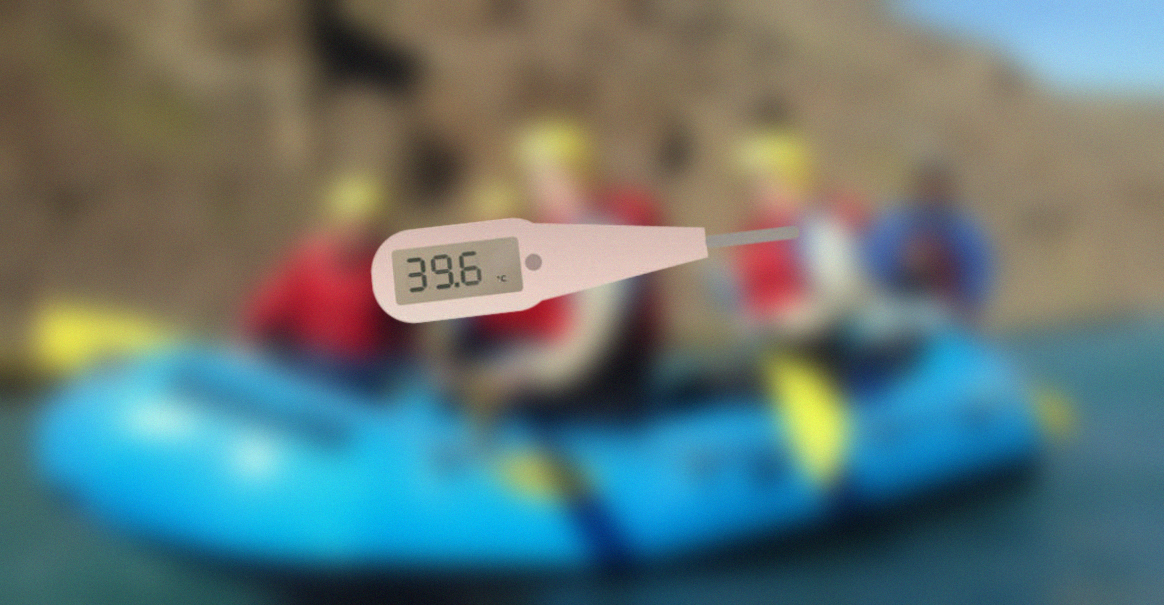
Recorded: 39.6 °C
